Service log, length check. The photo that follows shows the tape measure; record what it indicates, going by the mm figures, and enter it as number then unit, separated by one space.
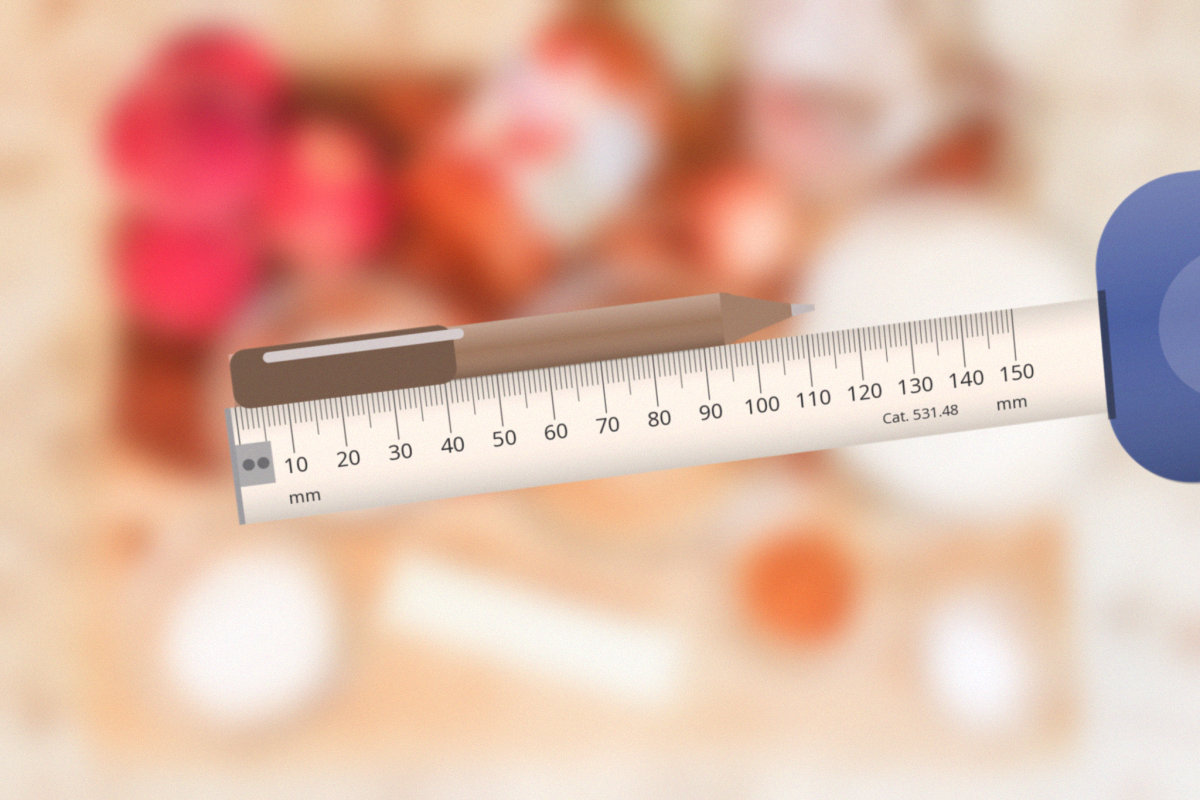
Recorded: 112 mm
